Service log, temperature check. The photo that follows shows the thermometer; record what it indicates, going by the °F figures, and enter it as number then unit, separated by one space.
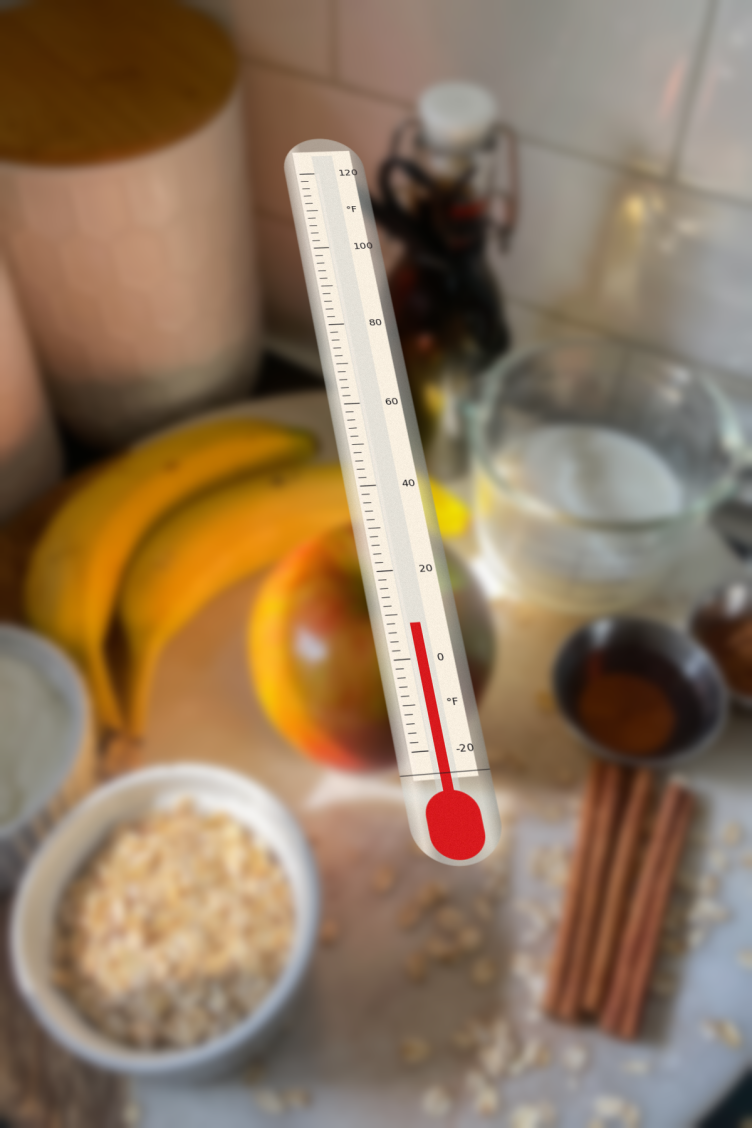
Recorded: 8 °F
